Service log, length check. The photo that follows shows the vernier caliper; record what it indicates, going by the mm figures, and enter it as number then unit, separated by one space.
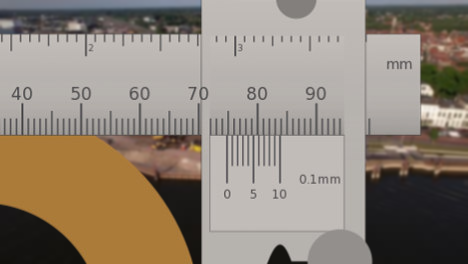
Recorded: 74.8 mm
